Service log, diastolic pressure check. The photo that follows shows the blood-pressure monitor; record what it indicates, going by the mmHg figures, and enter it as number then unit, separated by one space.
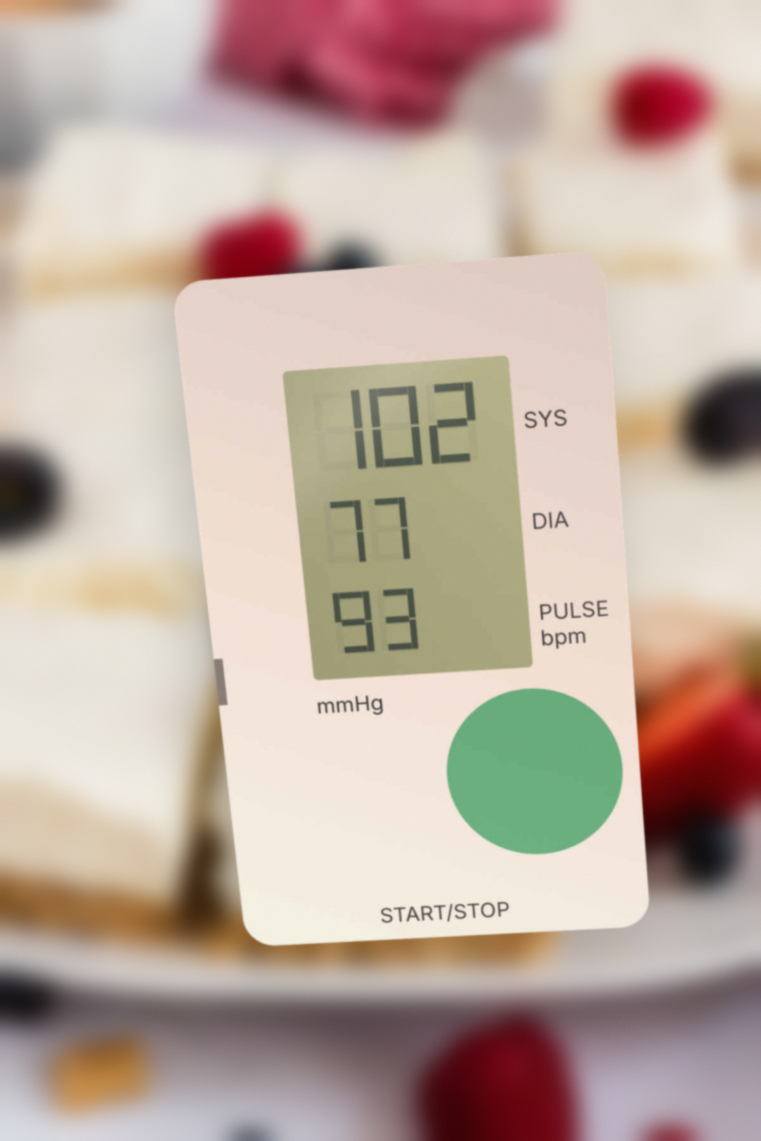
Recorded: 77 mmHg
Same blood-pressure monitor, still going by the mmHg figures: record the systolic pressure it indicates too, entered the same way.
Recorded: 102 mmHg
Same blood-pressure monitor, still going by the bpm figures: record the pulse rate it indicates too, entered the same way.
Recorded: 93 bpm
